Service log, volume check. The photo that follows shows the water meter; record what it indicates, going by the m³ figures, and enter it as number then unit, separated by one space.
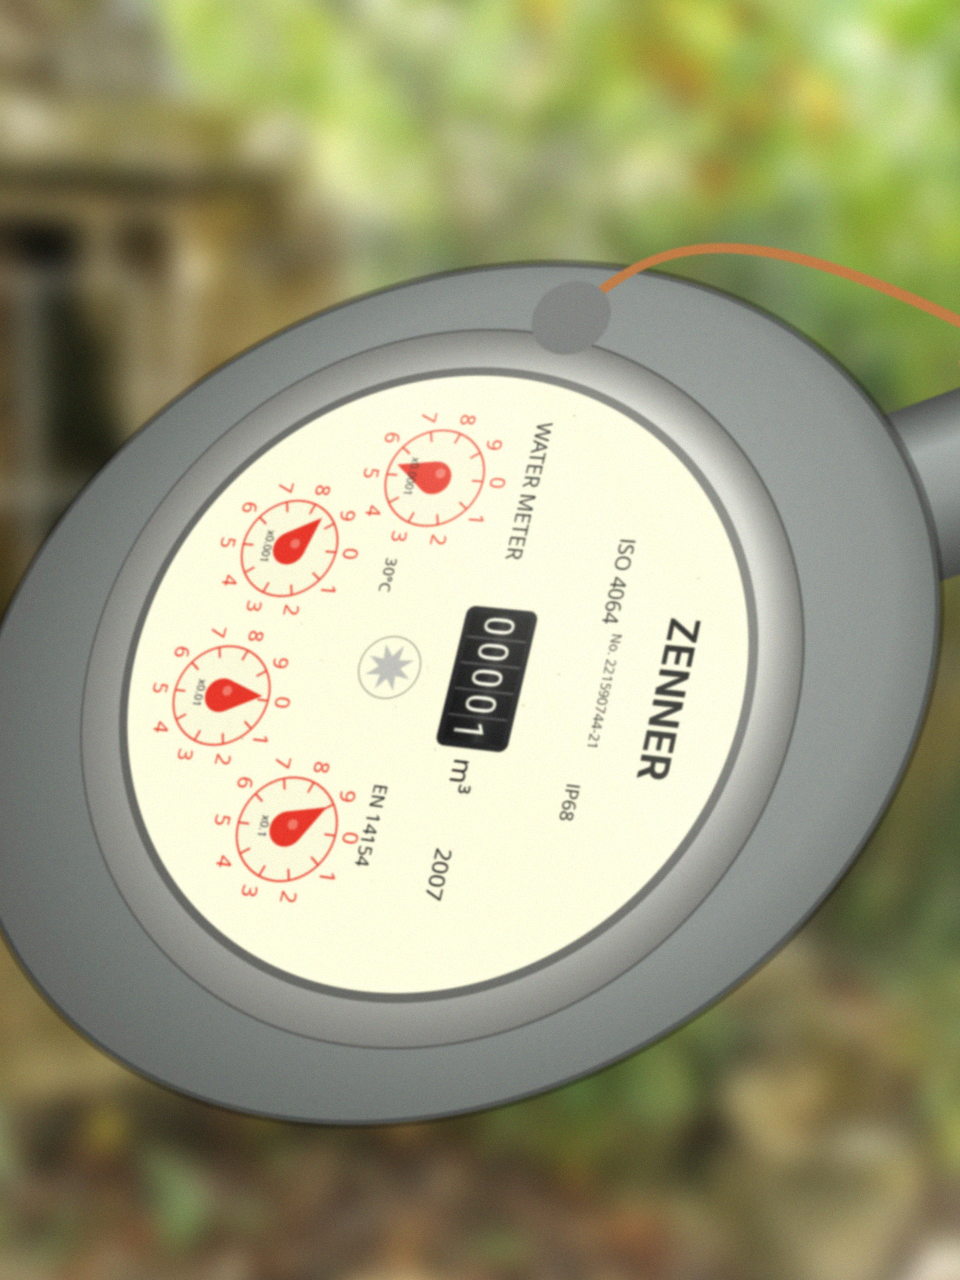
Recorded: 0.8985 m³
